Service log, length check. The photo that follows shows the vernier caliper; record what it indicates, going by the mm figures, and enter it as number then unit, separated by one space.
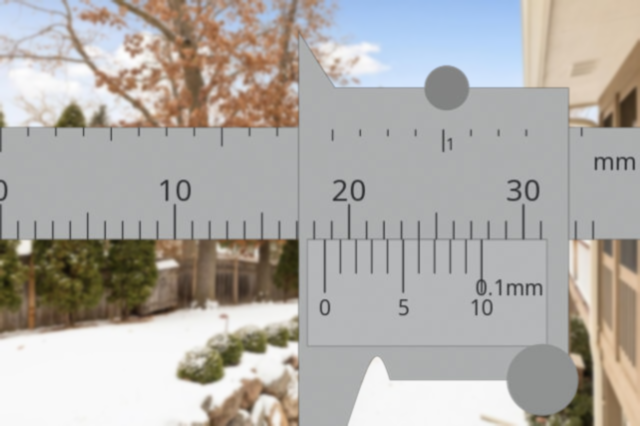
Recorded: 18.6 mm
